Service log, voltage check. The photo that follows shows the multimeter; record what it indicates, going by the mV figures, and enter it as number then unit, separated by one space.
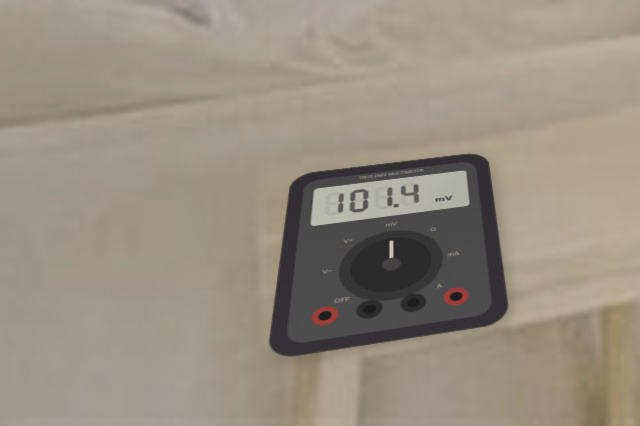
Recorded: 101.4 mV
